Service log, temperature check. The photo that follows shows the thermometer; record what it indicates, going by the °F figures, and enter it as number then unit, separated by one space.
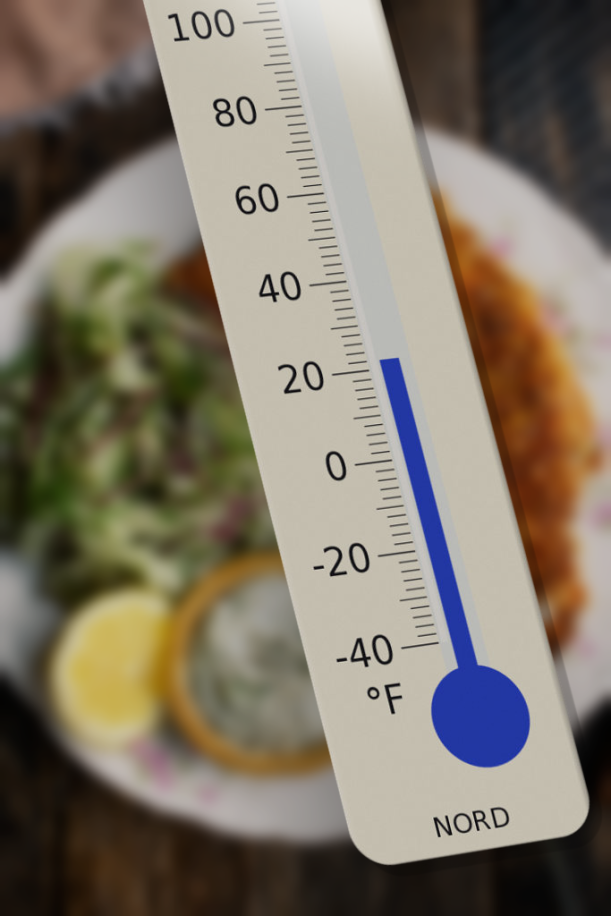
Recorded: 22 °F
